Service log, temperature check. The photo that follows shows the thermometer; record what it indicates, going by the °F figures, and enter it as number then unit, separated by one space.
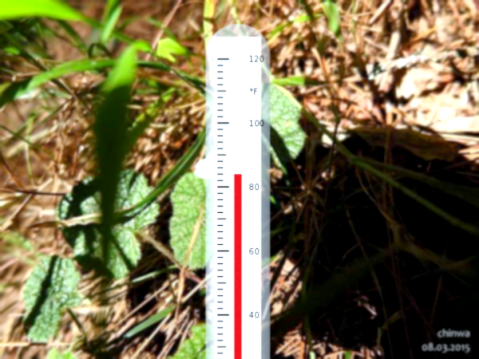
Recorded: 84 °F
